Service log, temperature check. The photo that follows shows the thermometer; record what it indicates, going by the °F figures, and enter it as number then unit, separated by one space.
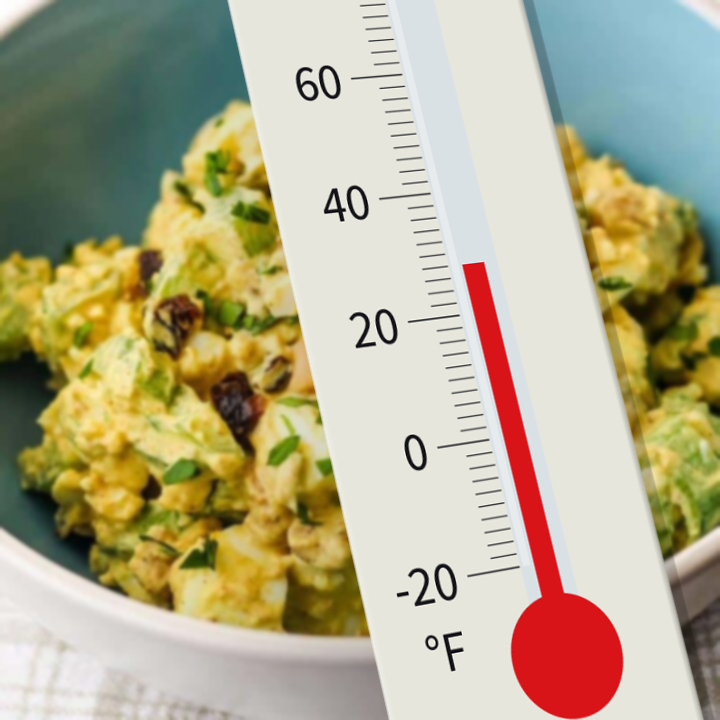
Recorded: 28 °F
